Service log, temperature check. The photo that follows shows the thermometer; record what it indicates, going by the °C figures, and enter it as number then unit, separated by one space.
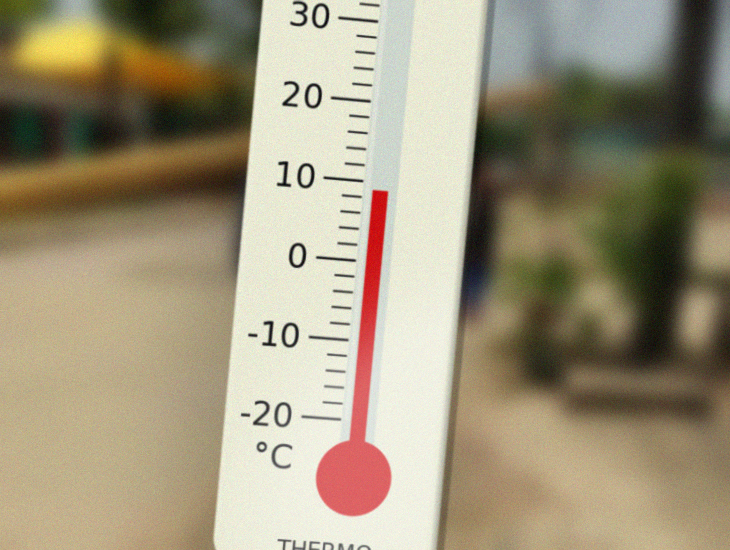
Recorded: 9 °C
